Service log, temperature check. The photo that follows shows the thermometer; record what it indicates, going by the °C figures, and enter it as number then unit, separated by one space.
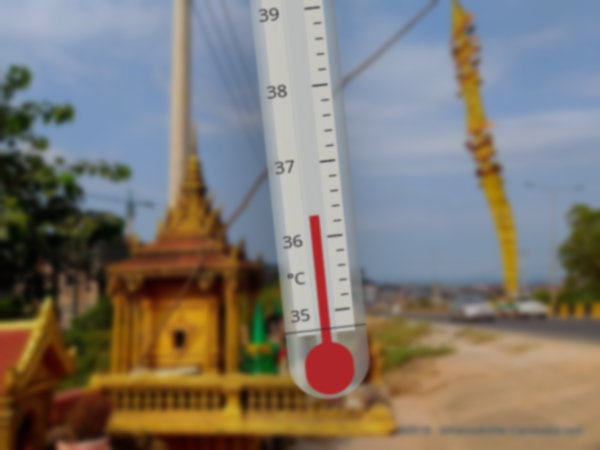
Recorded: 36.3 °C
